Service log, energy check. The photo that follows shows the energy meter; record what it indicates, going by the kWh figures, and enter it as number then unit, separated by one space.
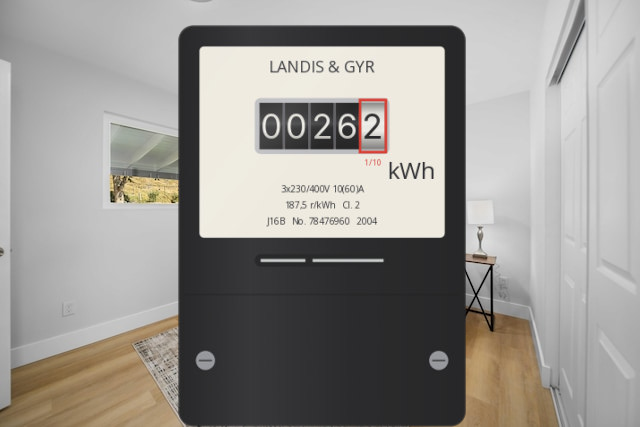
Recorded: 26.2 kWh
